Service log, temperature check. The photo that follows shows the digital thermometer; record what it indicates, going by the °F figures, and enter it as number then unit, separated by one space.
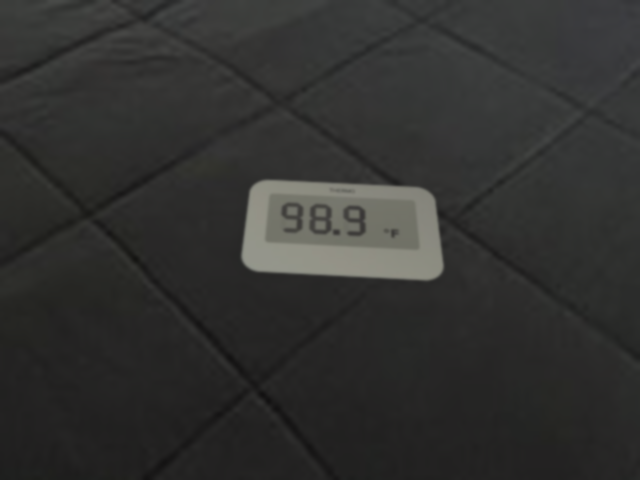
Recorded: 98.9 °F
